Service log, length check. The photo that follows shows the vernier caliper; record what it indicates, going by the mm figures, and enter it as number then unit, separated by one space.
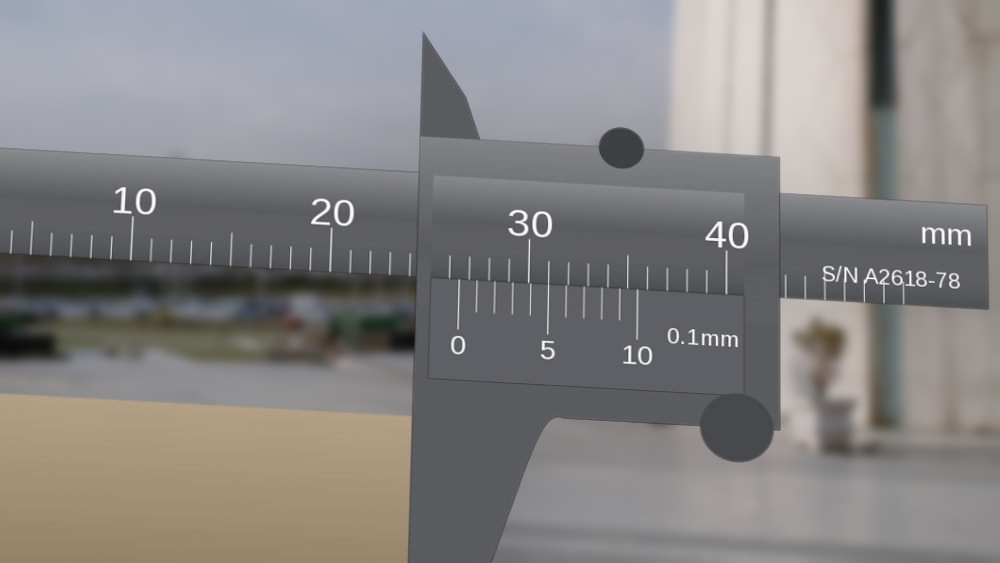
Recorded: 26.5 mm
